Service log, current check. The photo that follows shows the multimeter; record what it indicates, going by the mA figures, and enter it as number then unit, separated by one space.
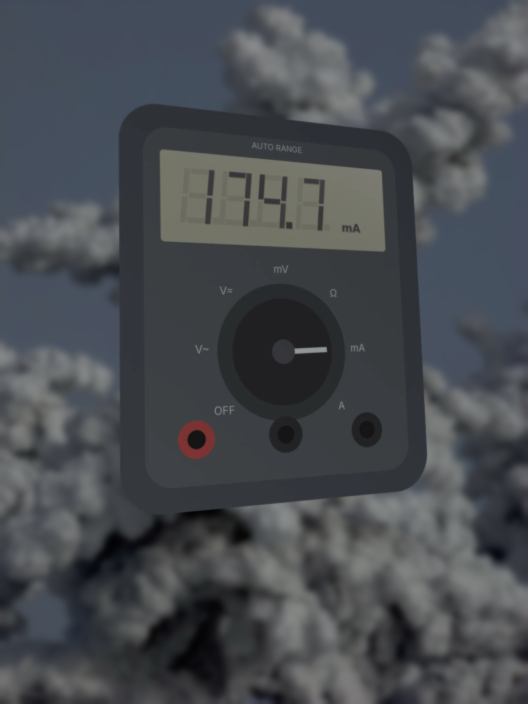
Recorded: 174.7 mA
